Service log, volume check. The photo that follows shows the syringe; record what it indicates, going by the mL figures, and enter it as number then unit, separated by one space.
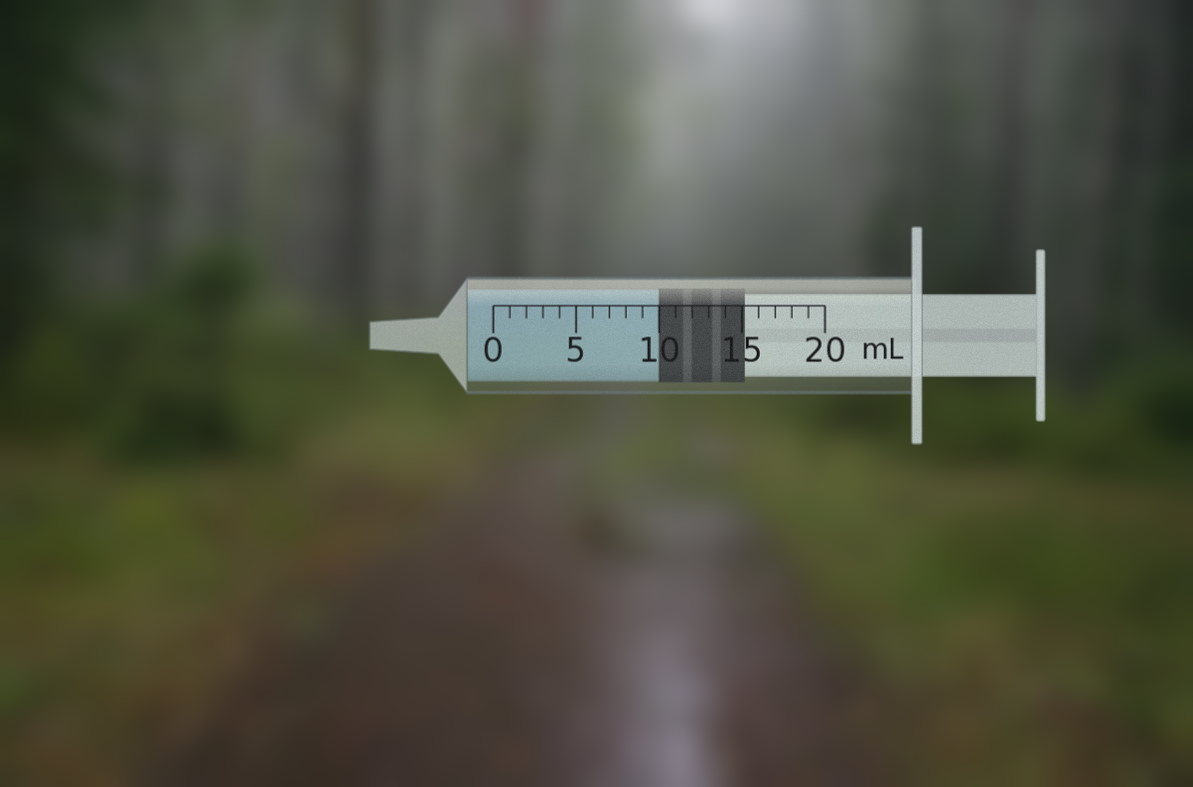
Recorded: 10 mL
